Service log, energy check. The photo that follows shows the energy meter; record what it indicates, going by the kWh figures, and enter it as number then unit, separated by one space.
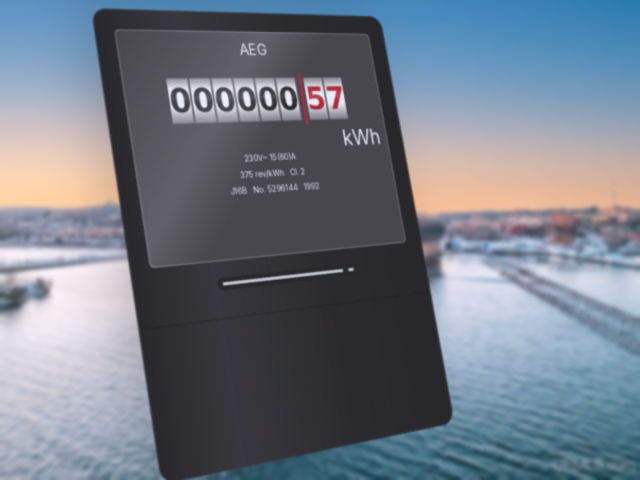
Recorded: 0.57 kWh
